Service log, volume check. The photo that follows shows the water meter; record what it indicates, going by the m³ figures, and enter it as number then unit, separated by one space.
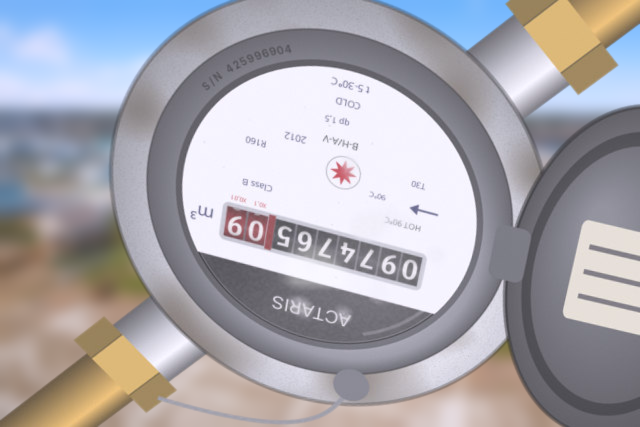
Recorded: 974765.09 m³
